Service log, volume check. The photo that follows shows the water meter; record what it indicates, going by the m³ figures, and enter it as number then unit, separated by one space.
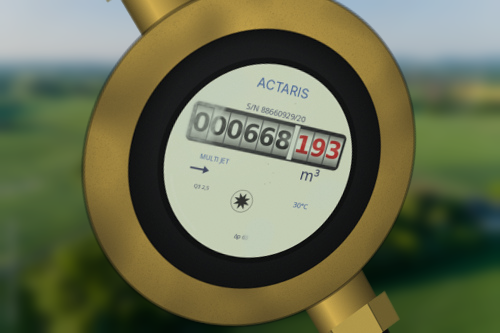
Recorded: 668.193 m³
